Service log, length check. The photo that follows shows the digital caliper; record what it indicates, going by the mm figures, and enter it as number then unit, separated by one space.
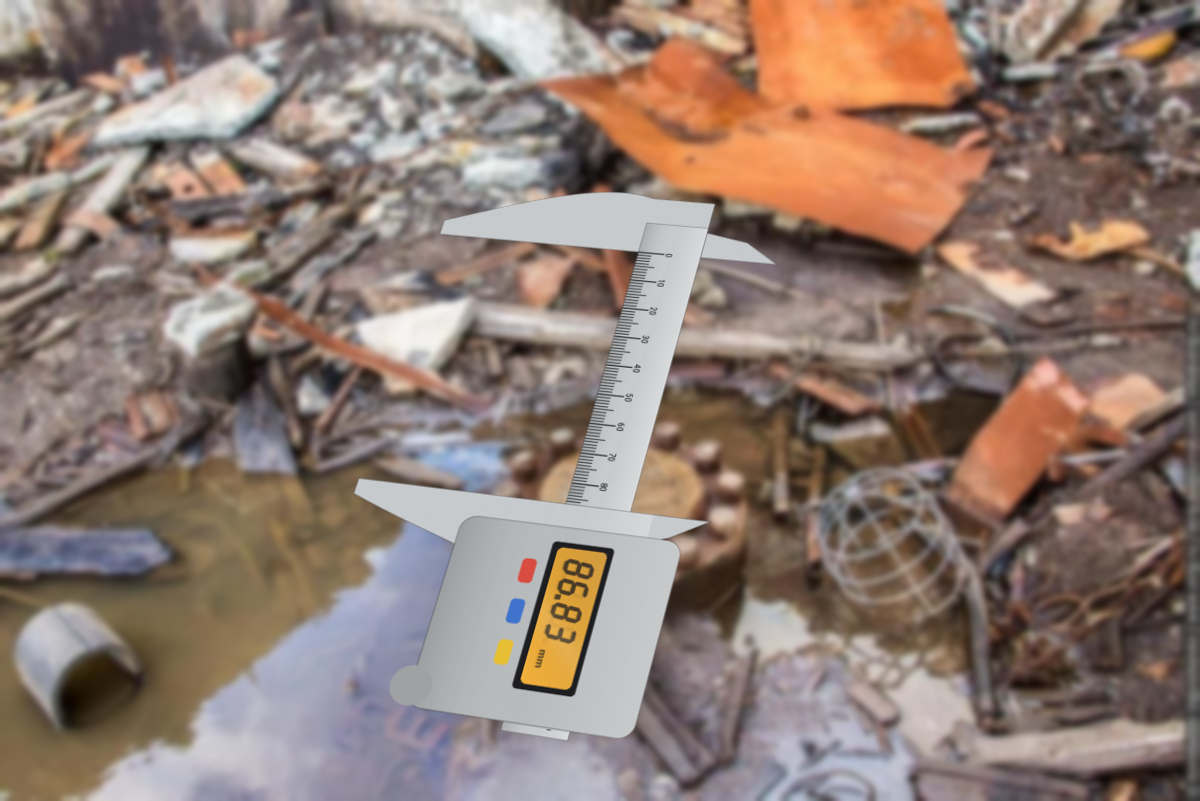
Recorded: 86.83 mm
